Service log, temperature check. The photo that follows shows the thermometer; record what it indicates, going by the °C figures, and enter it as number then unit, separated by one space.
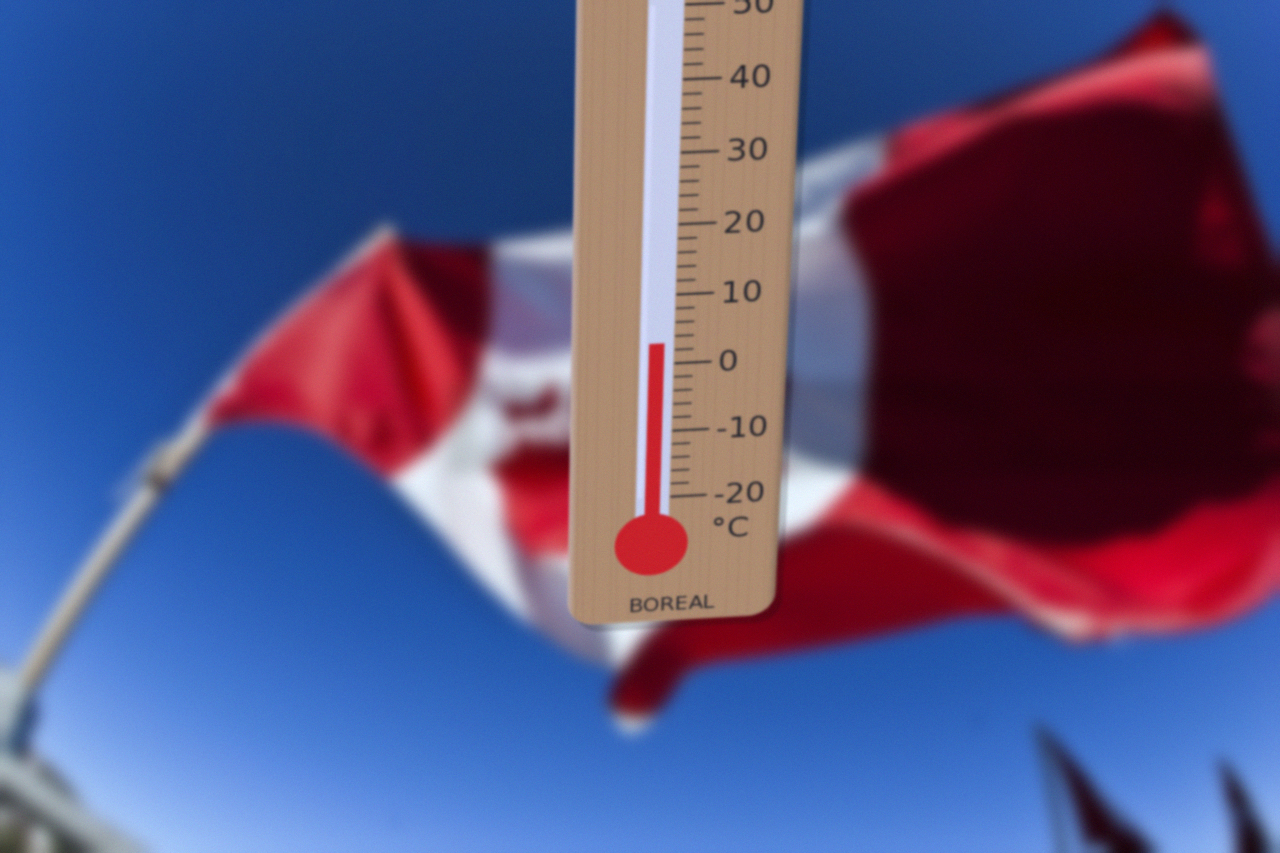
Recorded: 3 °C
